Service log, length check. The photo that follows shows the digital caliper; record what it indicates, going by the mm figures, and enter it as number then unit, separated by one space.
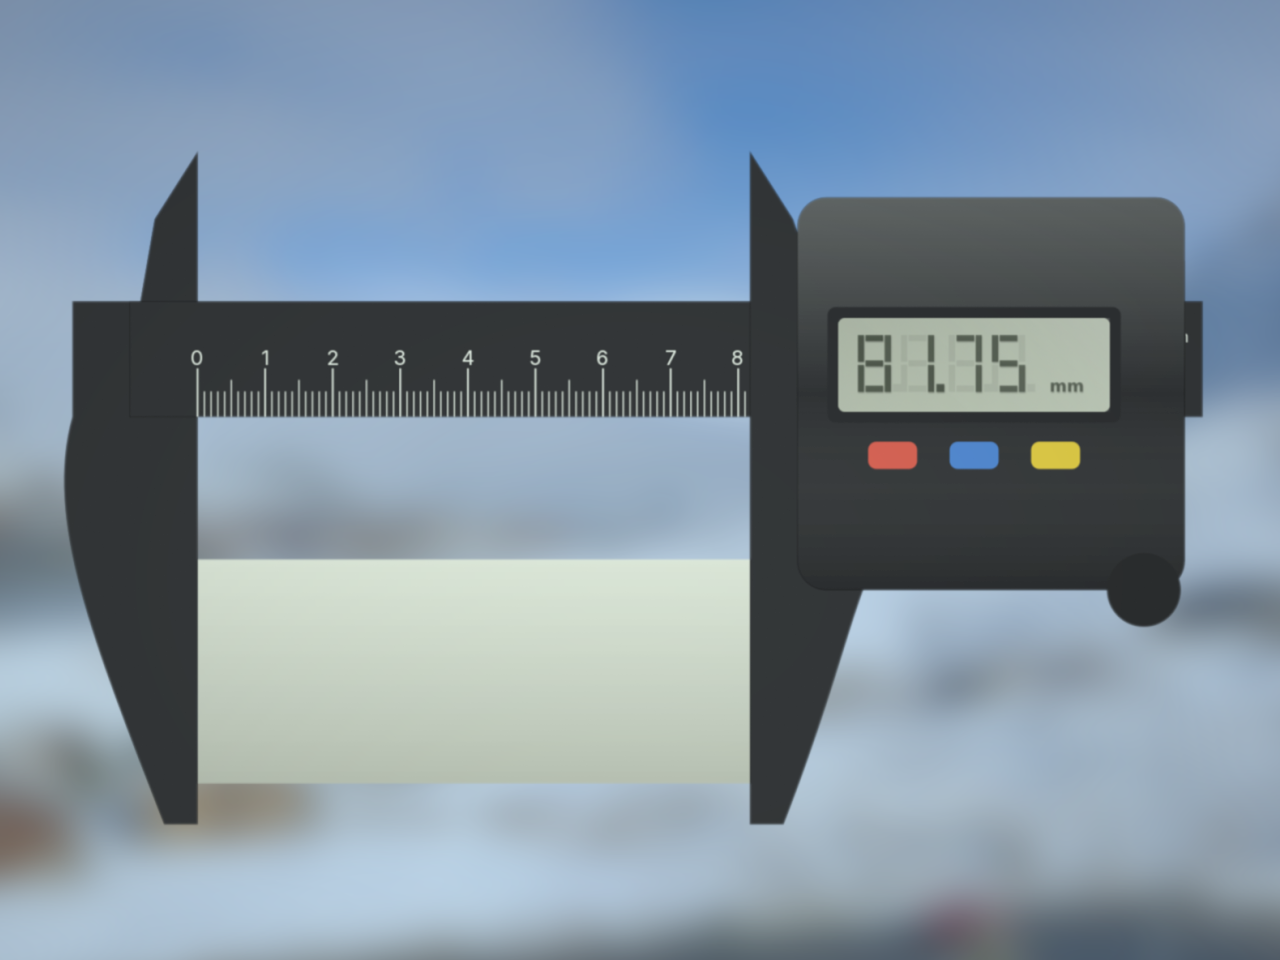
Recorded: 81.75 mm
